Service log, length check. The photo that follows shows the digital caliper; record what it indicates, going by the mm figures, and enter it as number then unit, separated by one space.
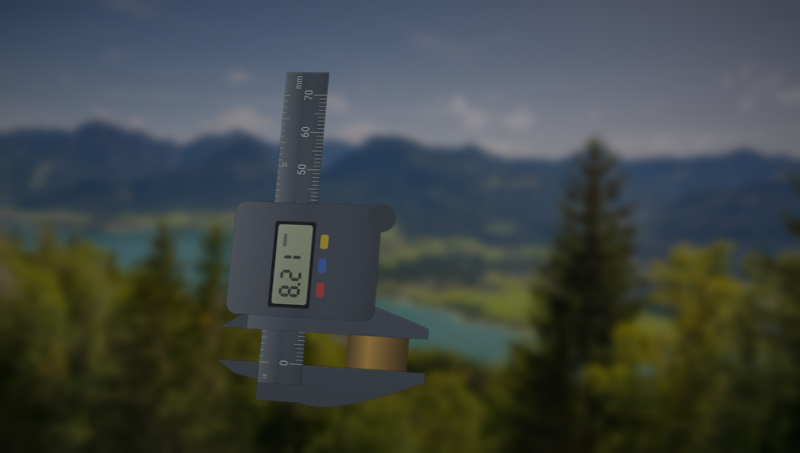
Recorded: 8.21 mm
